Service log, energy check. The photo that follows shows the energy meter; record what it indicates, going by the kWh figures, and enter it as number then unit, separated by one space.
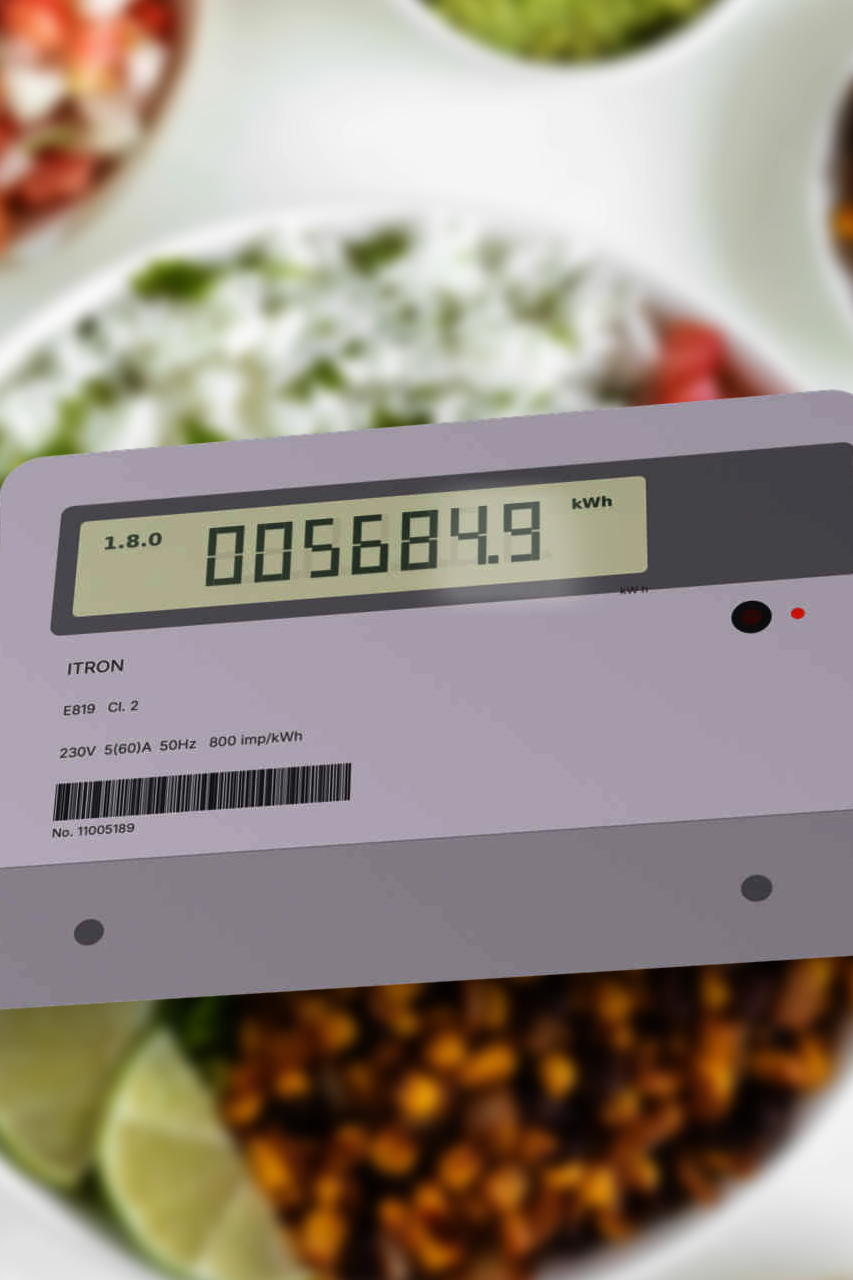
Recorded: 5684.9 kWh
